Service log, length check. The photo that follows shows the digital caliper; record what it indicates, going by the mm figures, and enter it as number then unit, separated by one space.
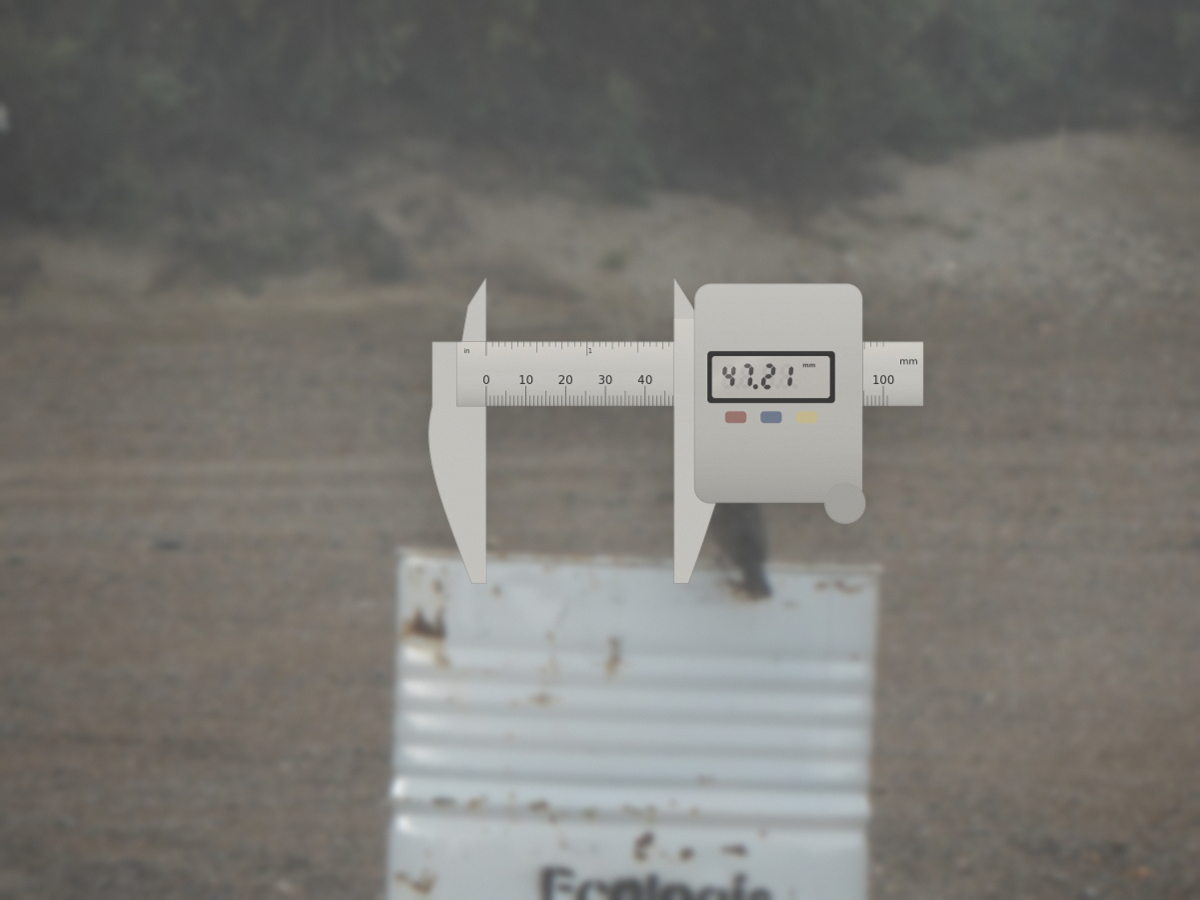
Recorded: 47.21 mm
